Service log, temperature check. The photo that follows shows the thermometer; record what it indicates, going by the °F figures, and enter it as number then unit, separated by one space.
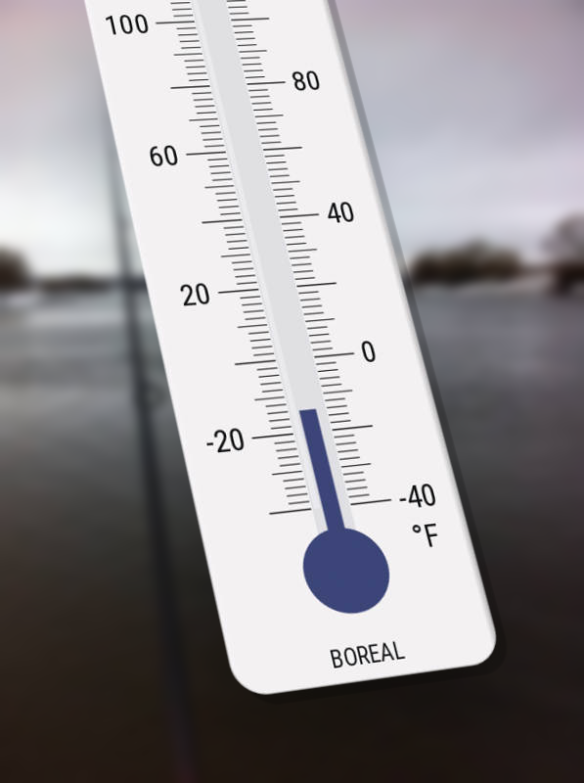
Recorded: -14 °F
